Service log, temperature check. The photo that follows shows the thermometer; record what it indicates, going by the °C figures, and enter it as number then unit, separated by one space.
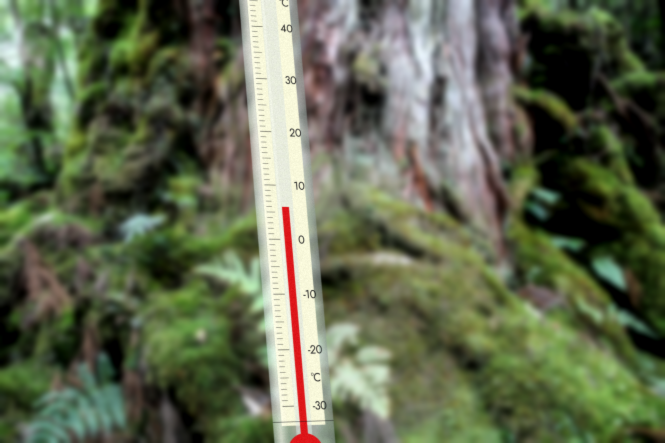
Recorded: 6 °C
